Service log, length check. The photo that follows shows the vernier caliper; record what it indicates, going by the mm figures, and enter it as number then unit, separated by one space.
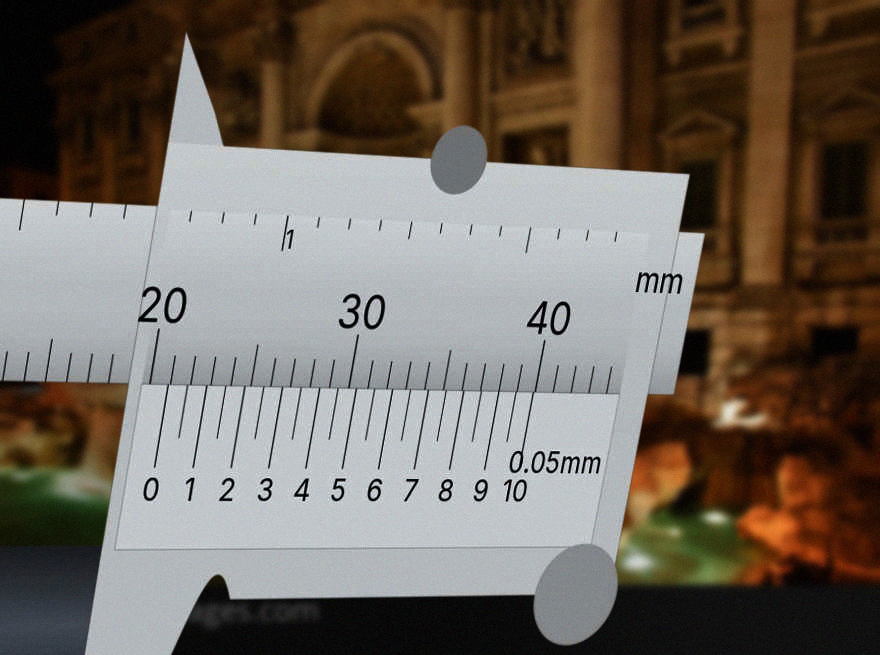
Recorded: 20.9 mm
